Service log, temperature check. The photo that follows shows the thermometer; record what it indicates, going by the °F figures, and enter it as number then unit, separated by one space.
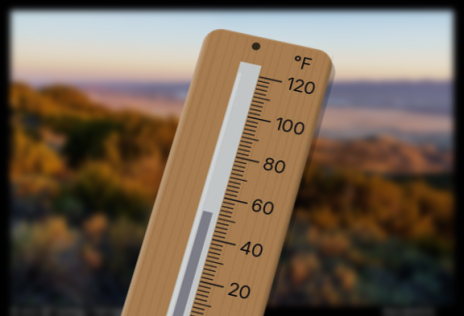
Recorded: 52 °F
